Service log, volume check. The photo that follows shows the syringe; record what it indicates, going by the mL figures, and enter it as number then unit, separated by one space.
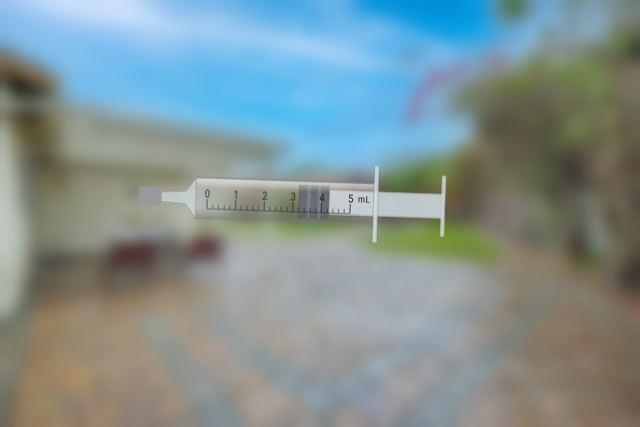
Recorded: 3.2 mL
